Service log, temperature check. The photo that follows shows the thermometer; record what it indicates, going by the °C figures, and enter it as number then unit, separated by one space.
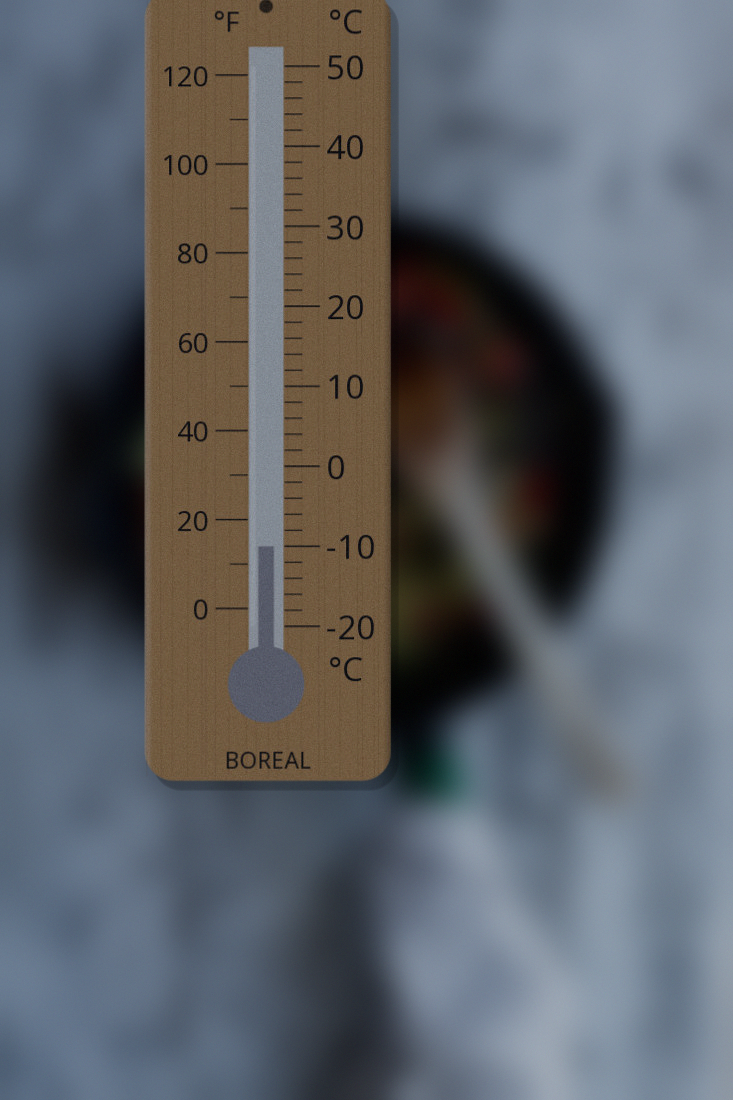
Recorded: -10 °C
